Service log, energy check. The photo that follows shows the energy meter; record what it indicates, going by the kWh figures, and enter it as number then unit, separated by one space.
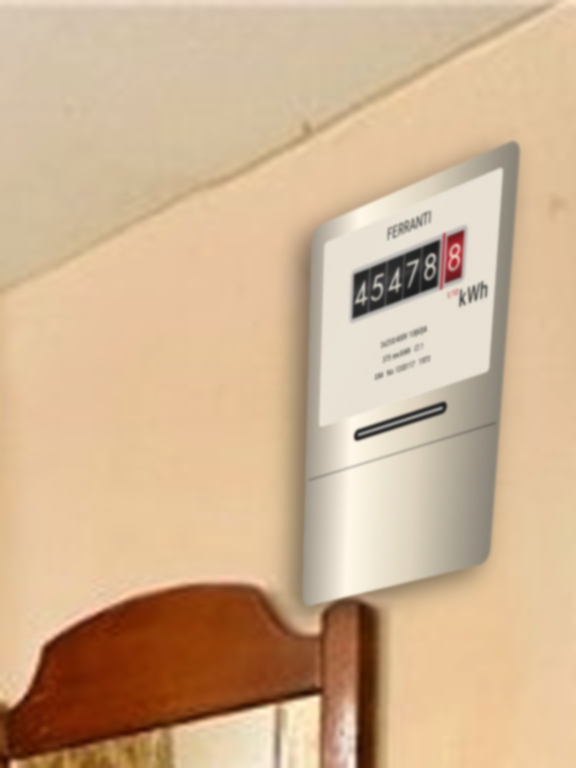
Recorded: 45478.8 kWh
